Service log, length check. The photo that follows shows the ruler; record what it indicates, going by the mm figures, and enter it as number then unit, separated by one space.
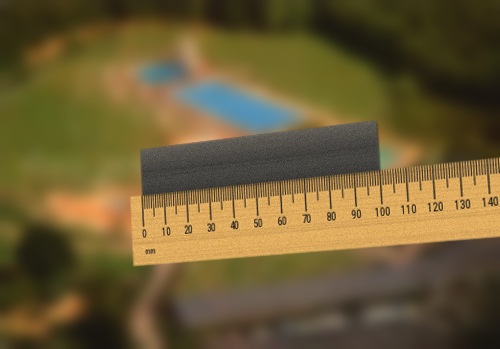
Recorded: 100 mm
